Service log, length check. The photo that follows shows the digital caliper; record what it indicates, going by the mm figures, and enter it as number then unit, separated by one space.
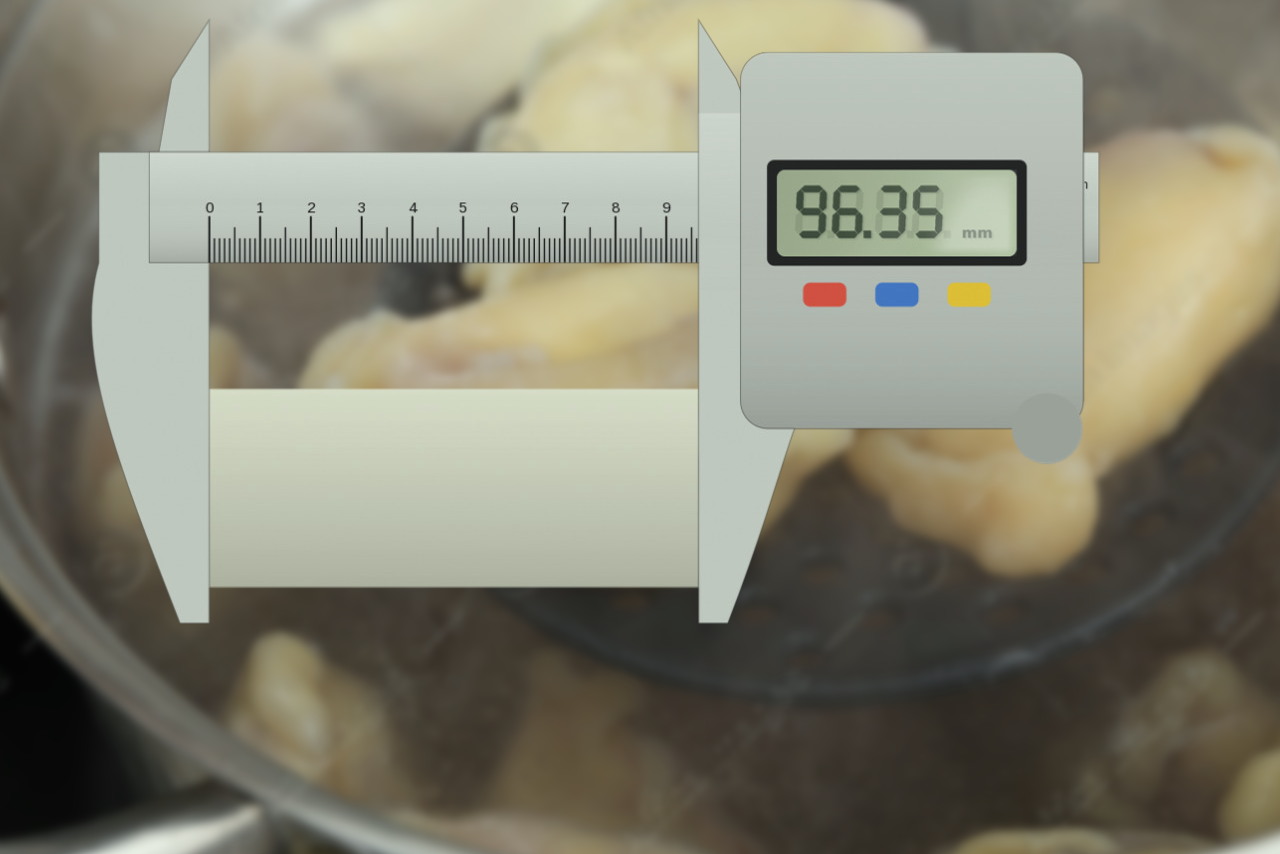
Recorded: 96.35 mm
